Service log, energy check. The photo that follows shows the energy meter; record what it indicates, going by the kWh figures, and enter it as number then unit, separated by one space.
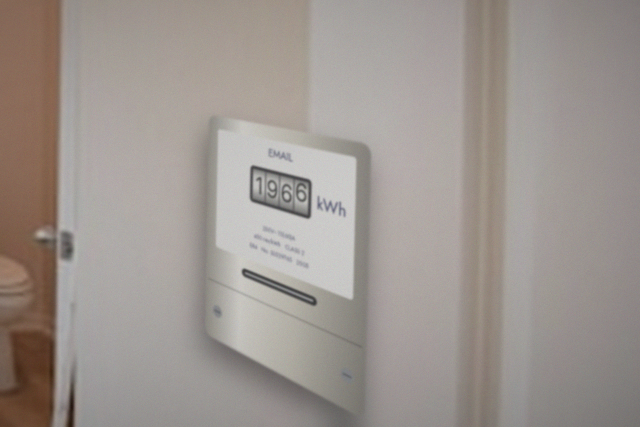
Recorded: 1966 kWh
